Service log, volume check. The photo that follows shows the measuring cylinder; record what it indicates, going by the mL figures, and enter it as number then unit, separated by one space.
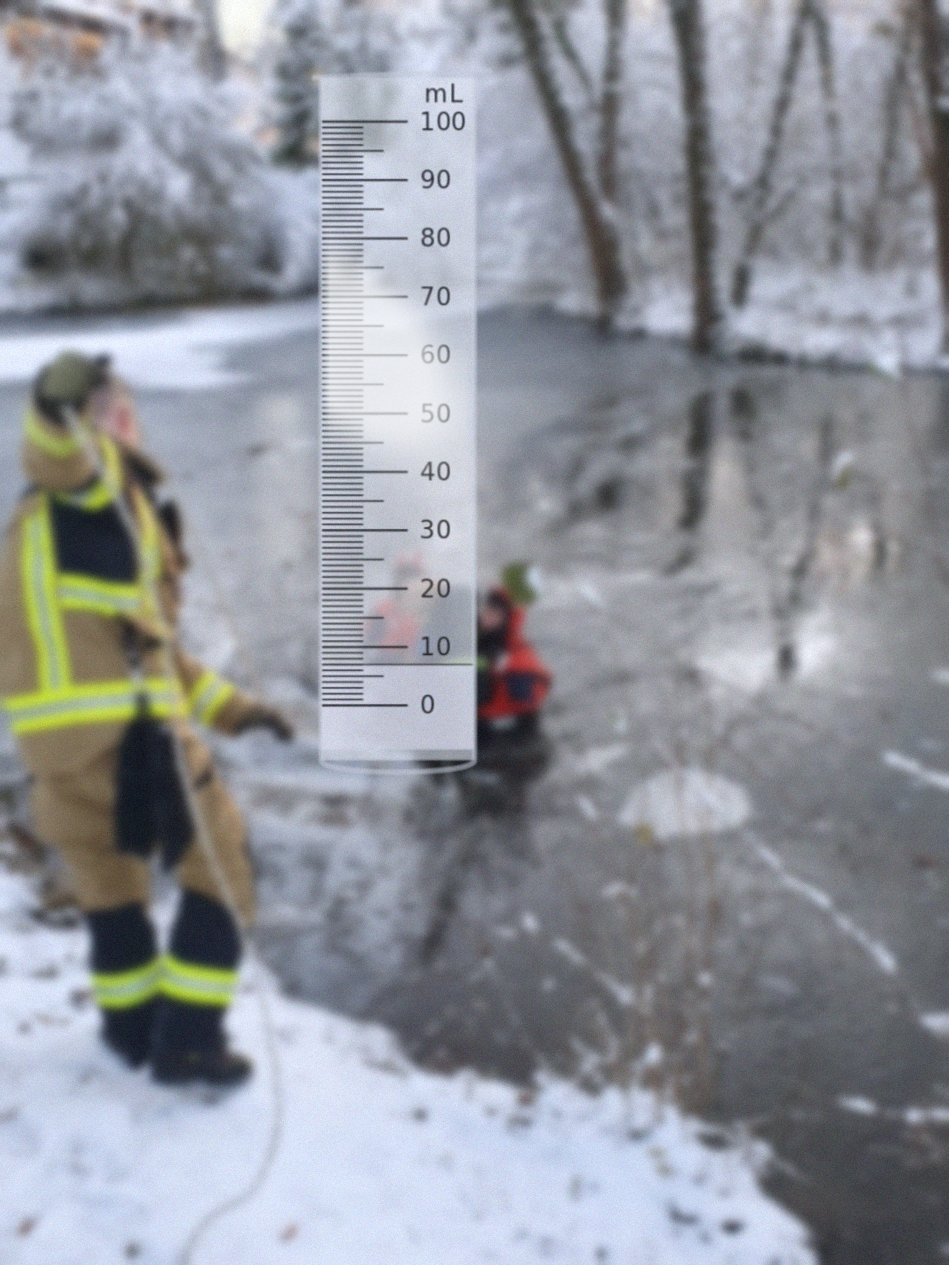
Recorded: 7 mL
